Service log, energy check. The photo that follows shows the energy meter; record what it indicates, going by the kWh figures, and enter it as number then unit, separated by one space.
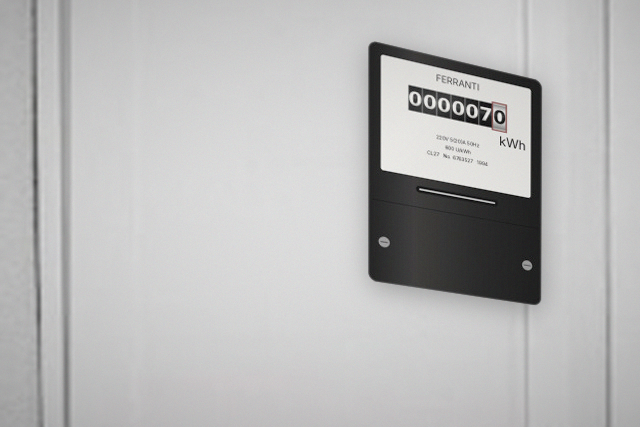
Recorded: 7.0 kWh
